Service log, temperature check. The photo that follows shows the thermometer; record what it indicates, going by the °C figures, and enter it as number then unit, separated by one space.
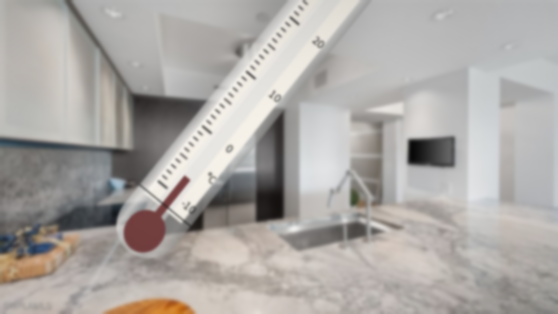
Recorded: -7 °C
